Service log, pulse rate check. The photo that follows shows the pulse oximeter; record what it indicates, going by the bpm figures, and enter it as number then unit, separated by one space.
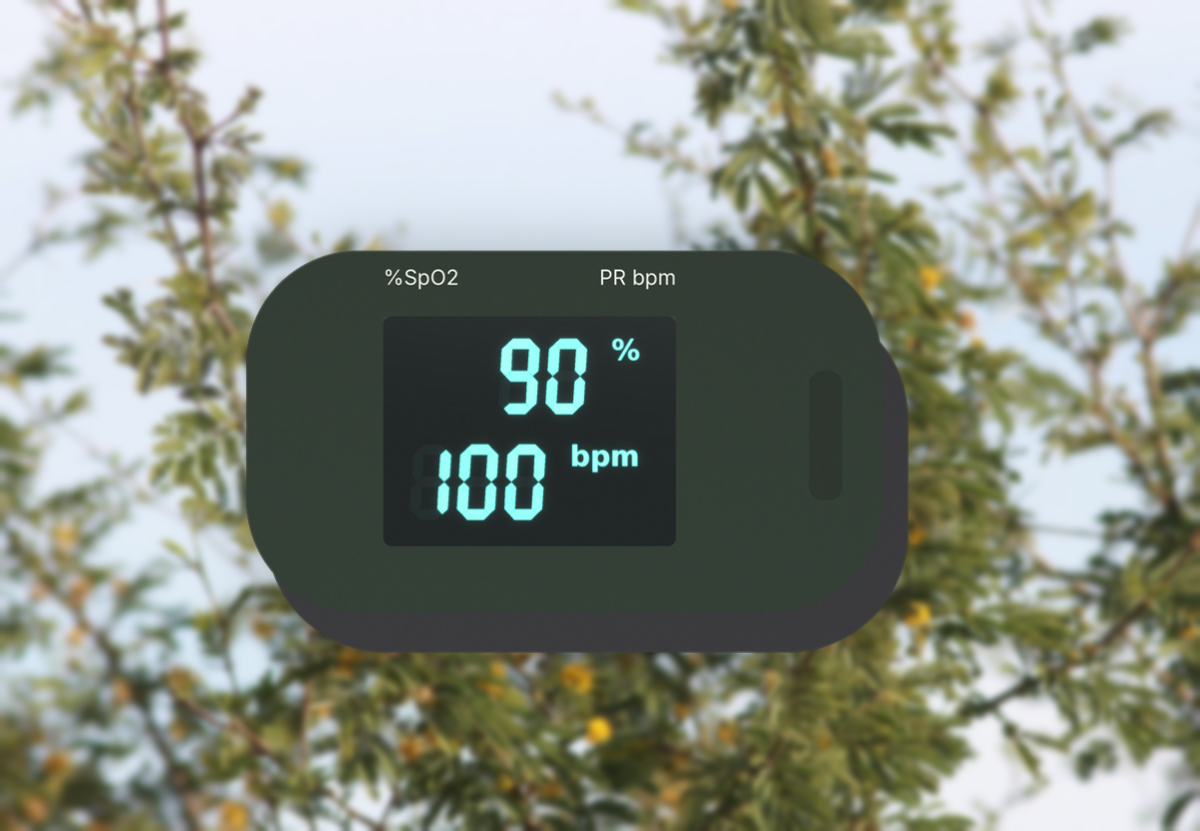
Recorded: 100 bpm
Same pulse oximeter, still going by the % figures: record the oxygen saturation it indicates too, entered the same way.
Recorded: 90 %
